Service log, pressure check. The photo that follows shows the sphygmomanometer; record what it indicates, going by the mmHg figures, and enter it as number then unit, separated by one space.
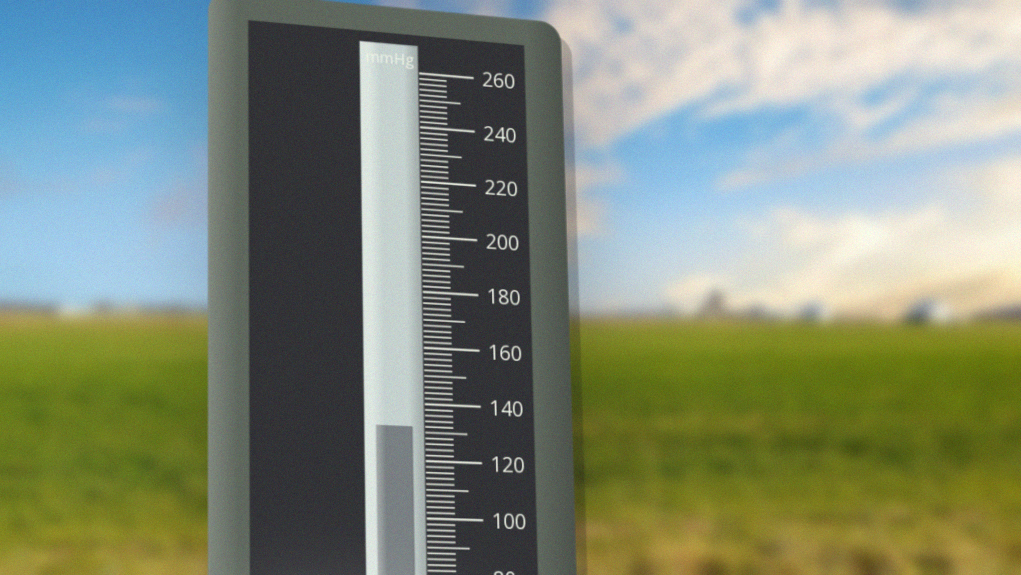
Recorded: 132 mmHg
